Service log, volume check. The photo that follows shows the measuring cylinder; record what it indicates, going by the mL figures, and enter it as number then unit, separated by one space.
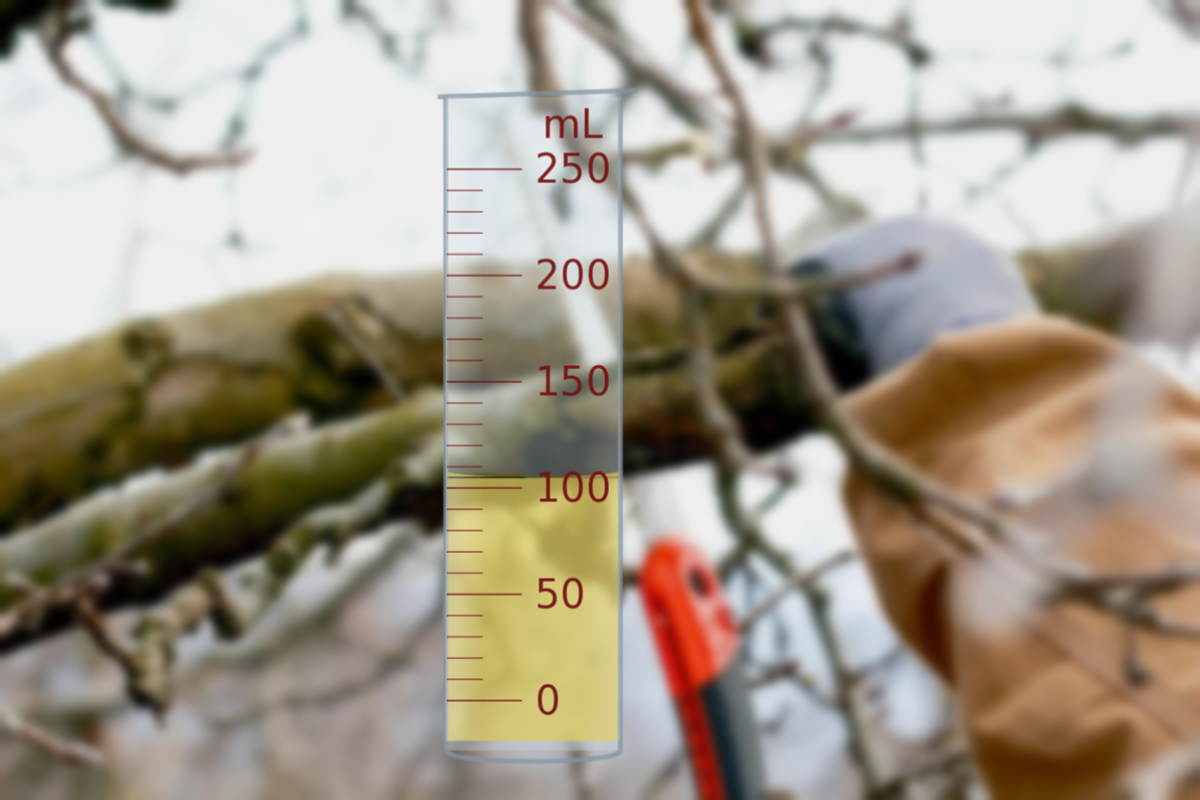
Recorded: 105 mL
